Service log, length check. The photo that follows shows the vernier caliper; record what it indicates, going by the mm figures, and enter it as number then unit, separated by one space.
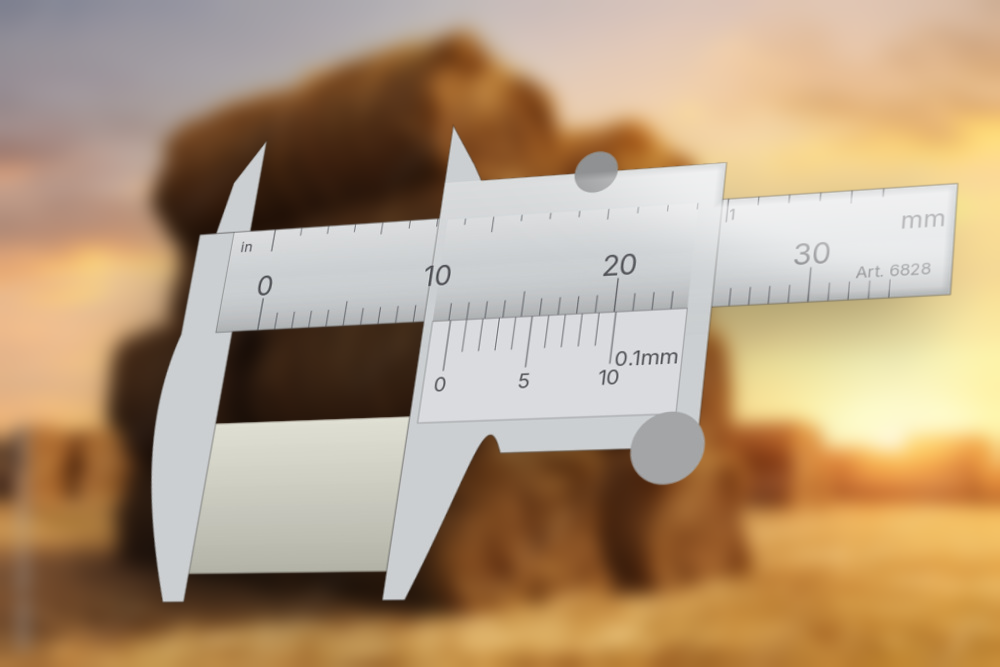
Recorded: 11.1 mm
